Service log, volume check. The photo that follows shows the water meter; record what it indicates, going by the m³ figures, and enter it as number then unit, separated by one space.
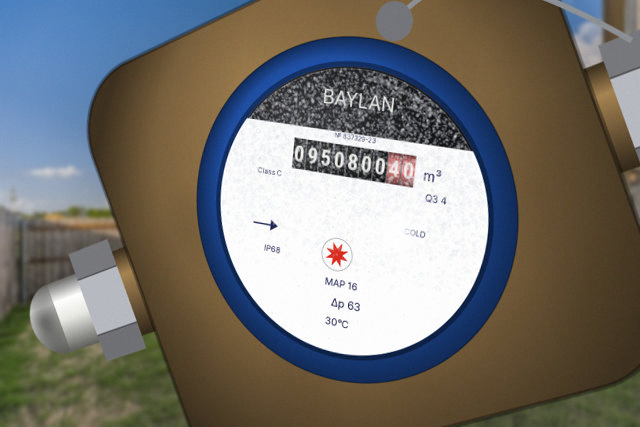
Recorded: 950800.40 m³
